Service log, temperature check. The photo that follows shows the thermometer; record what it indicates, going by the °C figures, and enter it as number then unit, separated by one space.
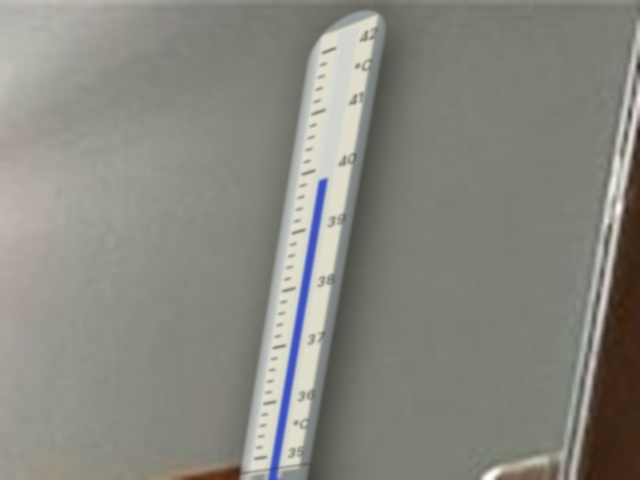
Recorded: 39.8 °C
